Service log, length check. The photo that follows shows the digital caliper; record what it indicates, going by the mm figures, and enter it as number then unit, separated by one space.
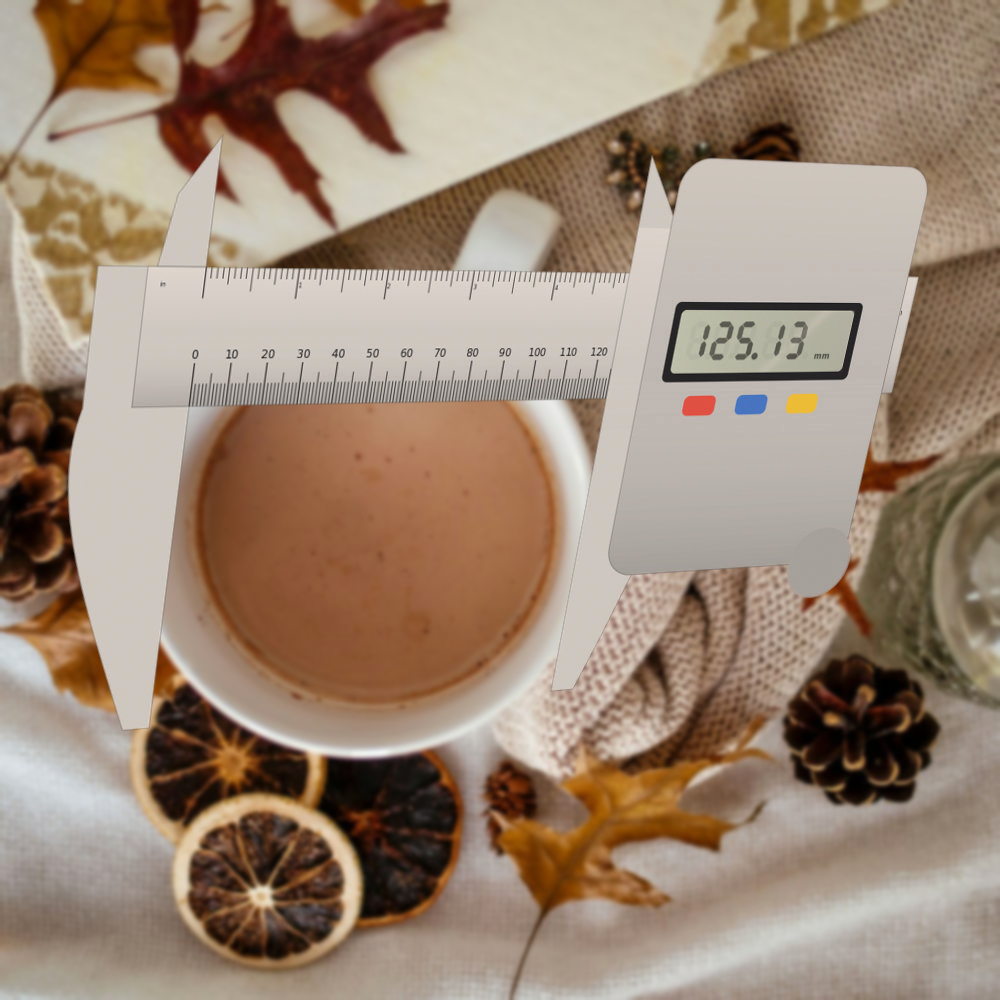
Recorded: 125.13 mm
